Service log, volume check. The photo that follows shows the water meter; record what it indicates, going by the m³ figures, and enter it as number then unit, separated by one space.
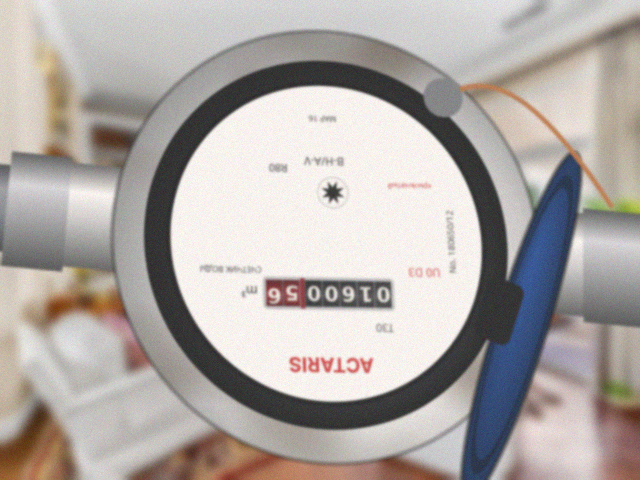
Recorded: 1600.56 m³
